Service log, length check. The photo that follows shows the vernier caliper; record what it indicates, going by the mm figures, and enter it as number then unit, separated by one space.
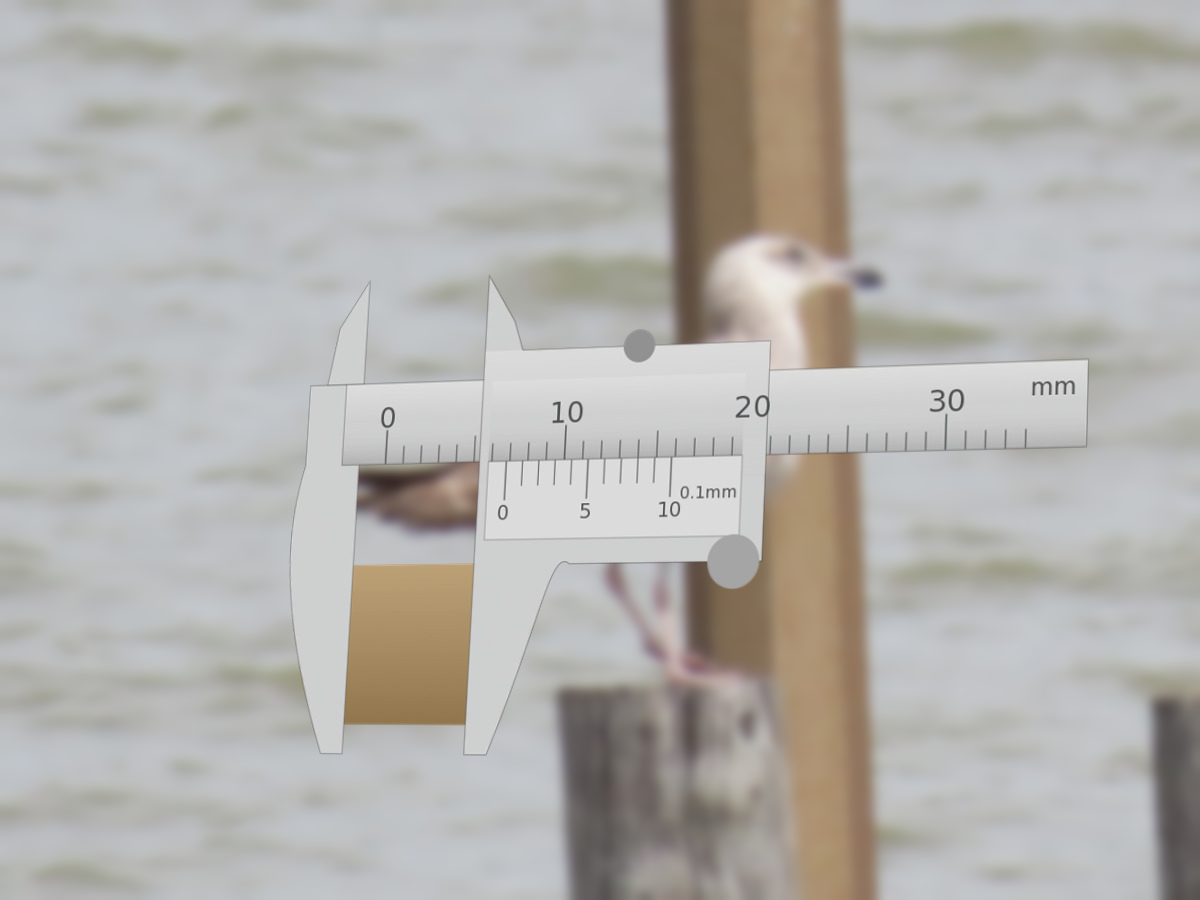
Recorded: 6.8 mm
